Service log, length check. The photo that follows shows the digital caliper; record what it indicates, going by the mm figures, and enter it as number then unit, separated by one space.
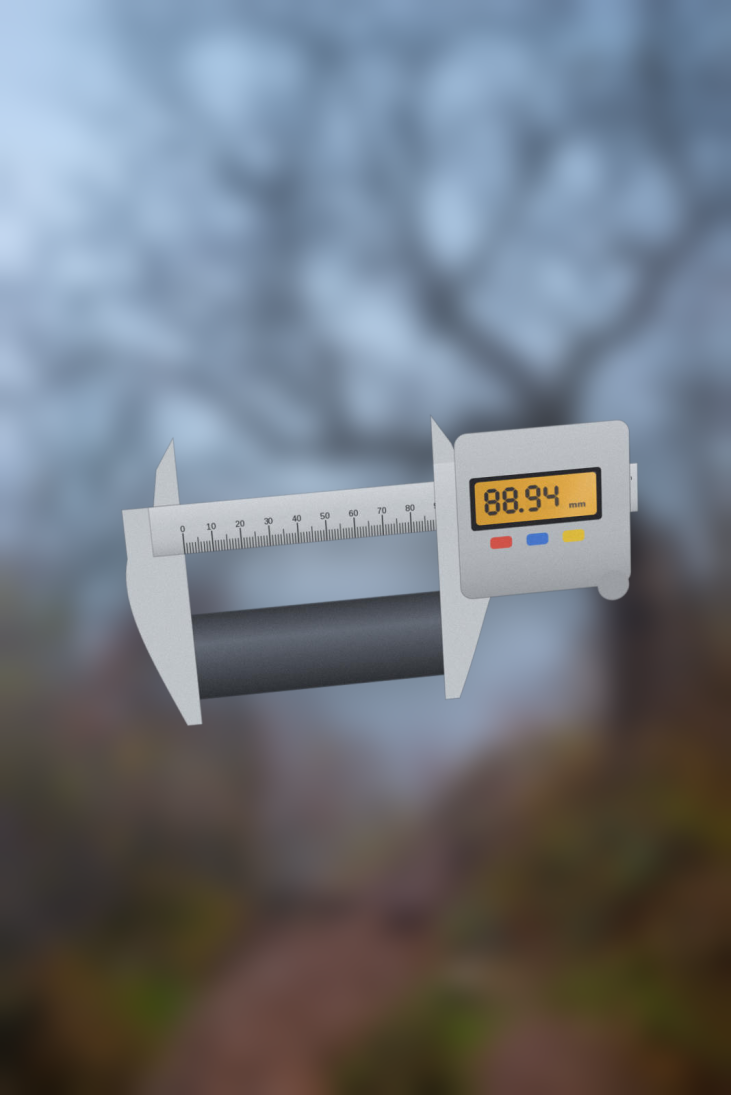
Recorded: 88.94 mm
